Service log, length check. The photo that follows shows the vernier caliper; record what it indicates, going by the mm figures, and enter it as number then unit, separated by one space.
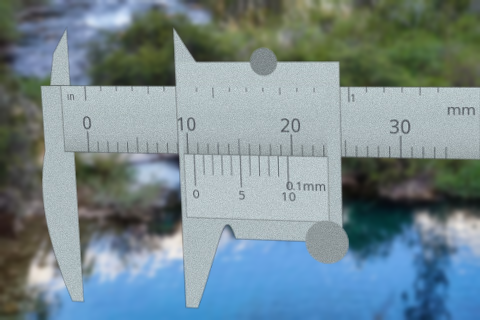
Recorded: 10.6 mm
